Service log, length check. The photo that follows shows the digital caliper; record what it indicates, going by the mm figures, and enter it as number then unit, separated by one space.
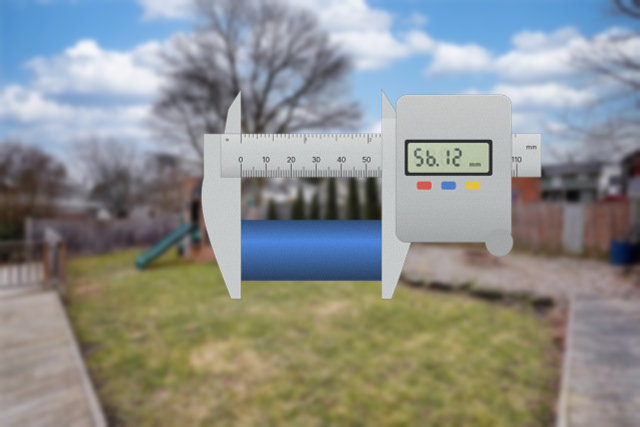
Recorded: 56.12 mm
